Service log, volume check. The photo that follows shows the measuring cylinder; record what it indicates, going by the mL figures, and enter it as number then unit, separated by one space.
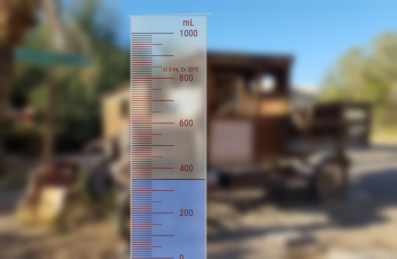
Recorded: 350 mL
